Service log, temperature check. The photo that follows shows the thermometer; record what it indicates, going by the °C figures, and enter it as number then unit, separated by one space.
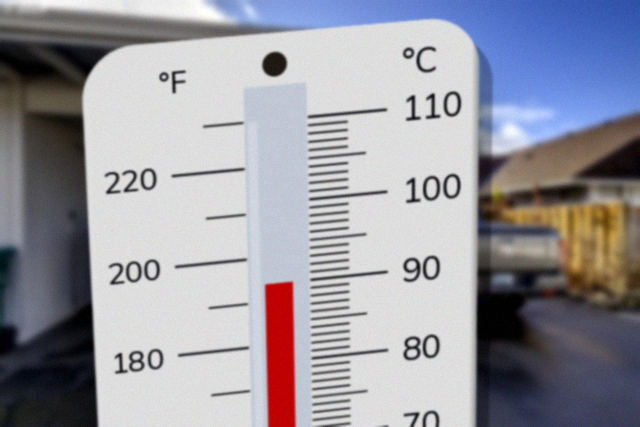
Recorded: 90 °C
